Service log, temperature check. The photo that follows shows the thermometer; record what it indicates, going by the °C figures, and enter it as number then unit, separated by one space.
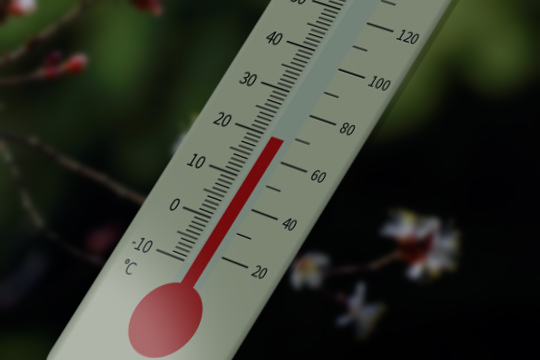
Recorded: 20 °C
